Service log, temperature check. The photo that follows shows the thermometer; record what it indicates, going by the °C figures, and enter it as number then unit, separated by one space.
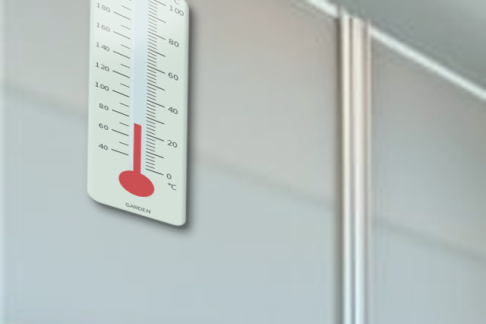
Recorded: 24 °C
